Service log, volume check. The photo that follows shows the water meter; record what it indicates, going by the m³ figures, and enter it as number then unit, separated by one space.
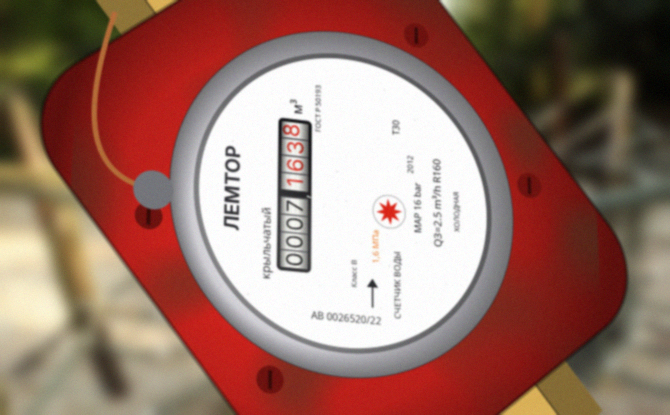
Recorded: 7.1638 m³
